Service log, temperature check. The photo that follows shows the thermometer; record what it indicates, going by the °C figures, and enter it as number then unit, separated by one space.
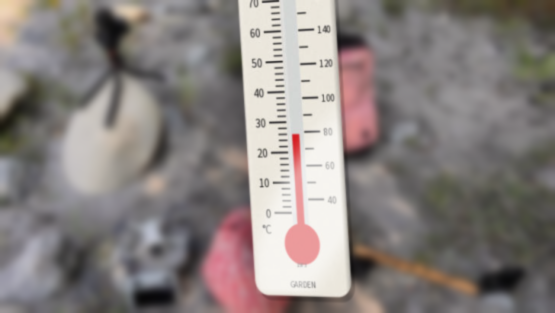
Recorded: 26 °C
